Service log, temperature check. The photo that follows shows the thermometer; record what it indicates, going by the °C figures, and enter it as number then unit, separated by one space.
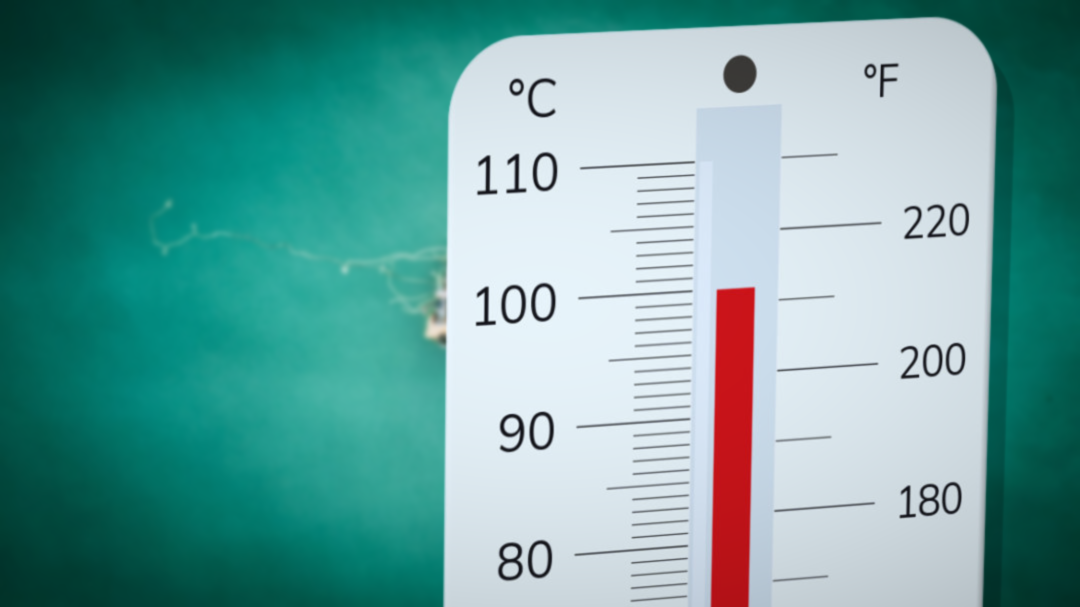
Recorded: 100 °C
